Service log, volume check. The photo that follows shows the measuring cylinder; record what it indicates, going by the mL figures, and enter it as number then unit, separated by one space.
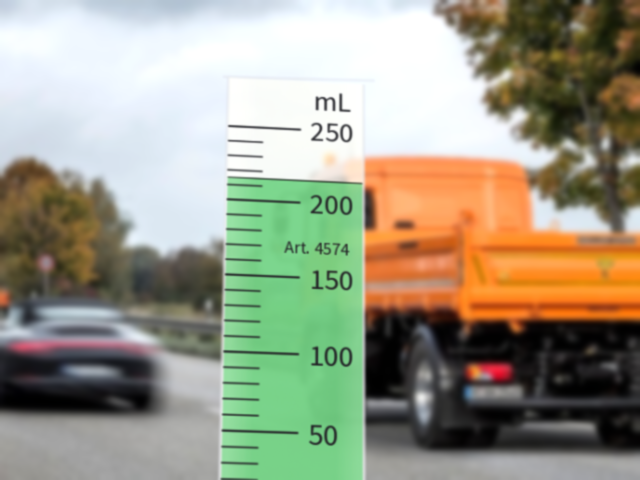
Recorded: 215 mL
